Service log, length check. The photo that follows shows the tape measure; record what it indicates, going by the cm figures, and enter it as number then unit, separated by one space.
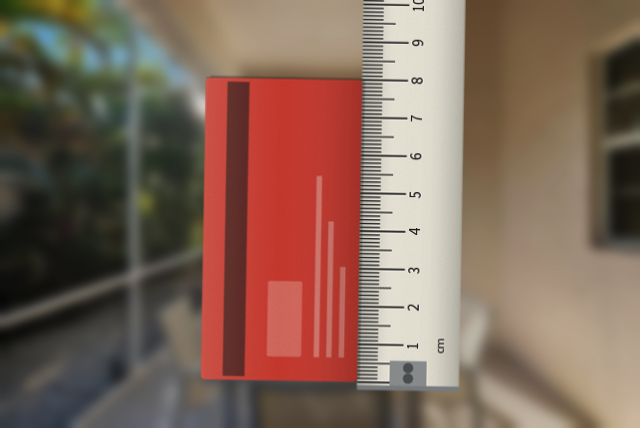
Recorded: 8 cm
